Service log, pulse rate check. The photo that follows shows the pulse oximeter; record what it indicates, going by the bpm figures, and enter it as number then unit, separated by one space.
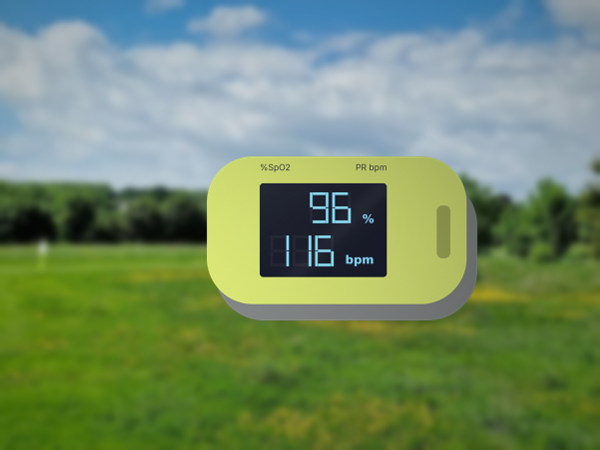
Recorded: 116 bpm
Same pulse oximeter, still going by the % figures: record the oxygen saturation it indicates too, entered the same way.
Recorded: 96 %
